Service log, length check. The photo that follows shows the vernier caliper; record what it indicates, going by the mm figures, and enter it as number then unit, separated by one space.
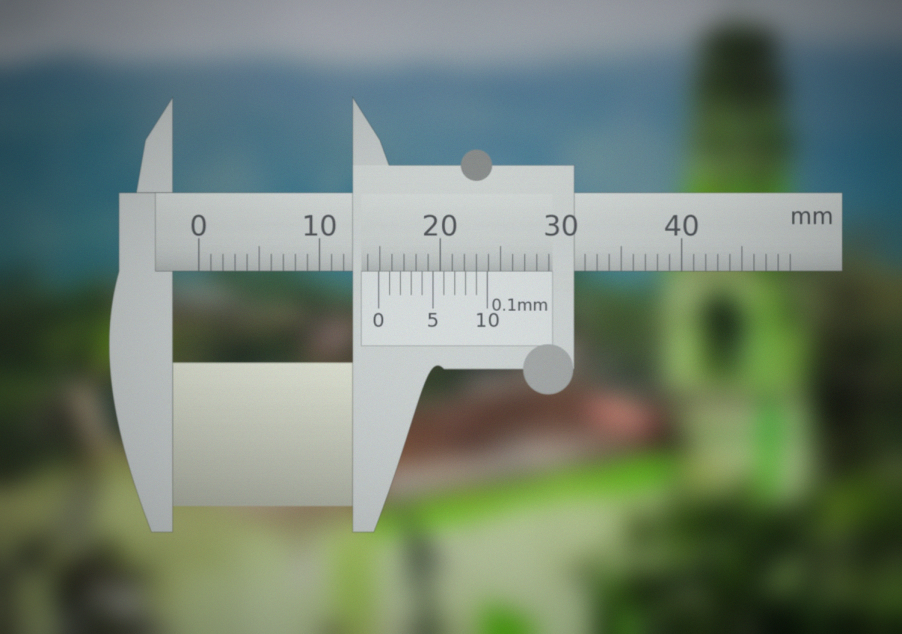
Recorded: 14.9 mm
